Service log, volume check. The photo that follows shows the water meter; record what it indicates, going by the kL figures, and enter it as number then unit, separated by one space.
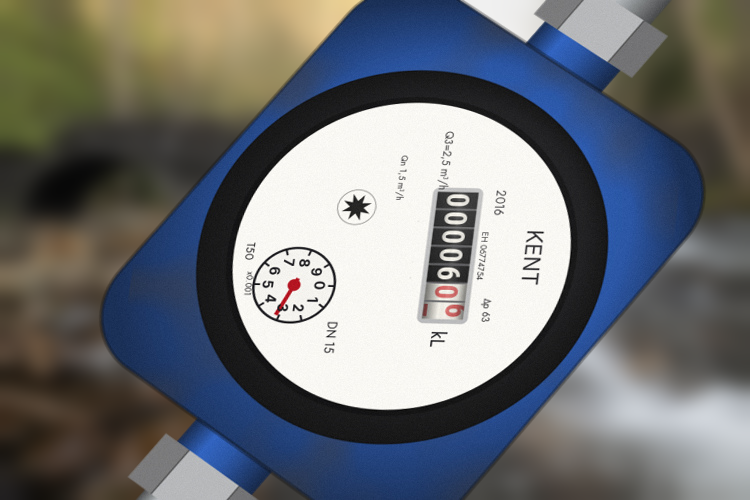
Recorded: 6.063 kL
